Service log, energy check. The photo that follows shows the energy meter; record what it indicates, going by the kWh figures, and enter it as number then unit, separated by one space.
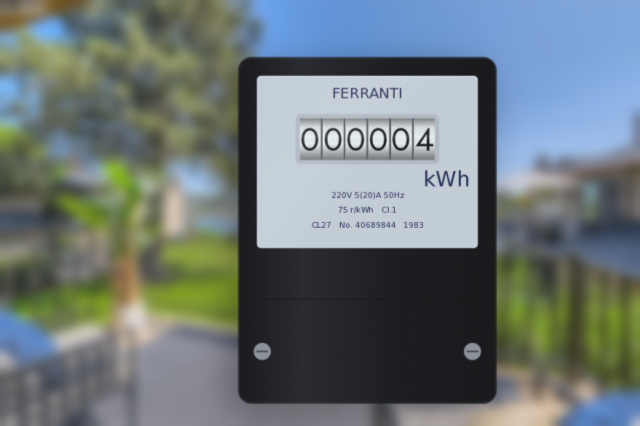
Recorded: 4 kWh
